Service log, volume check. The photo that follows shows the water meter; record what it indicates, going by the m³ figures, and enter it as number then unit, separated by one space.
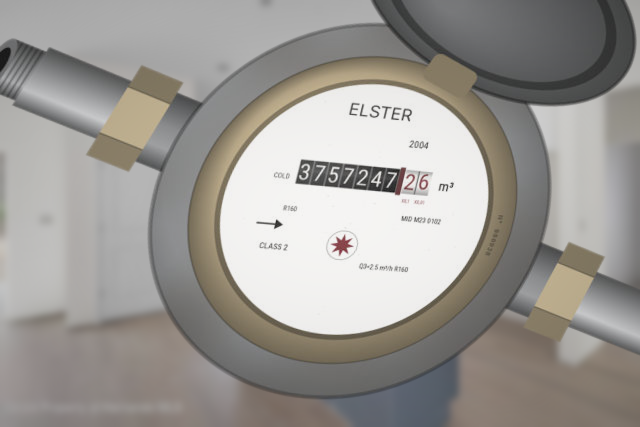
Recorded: 3757247.26 m³
